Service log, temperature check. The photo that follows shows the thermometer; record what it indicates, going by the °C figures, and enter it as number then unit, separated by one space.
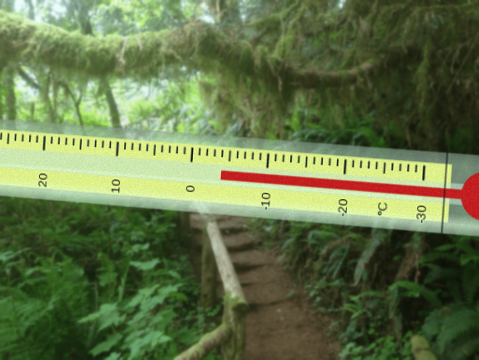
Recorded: -4 °C
